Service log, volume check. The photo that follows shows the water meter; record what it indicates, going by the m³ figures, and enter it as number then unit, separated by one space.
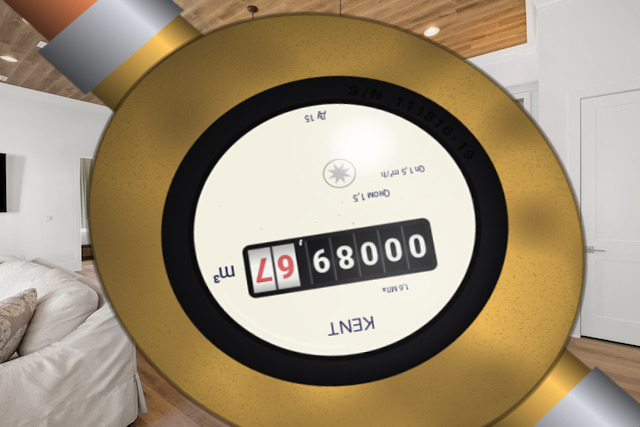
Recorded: 89.67 m³
